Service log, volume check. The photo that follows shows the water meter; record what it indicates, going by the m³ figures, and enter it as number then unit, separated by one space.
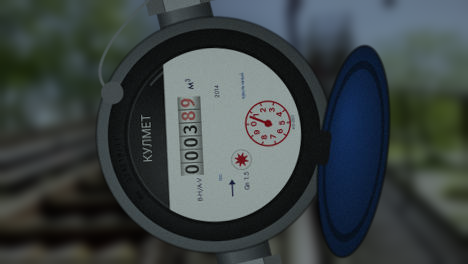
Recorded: 3.890 m³
